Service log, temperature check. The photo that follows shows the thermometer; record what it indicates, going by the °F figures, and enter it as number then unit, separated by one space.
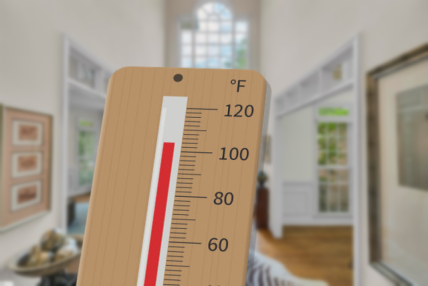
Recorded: 104 °F
